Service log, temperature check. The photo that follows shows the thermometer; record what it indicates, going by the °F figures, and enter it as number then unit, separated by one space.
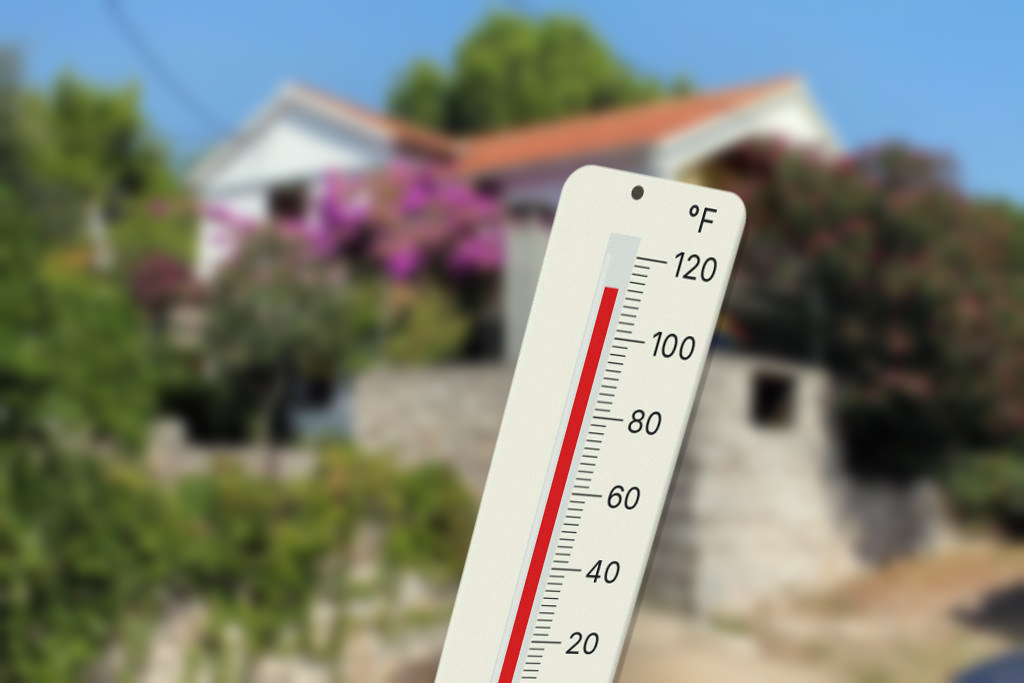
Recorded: 112 °F
